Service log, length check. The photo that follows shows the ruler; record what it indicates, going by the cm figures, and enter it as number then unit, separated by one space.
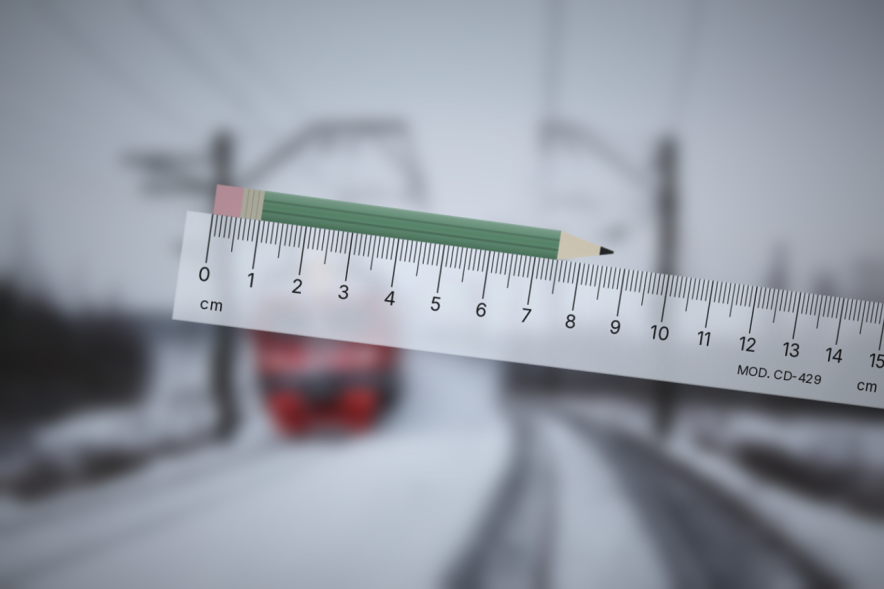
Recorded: 8.7 cm
